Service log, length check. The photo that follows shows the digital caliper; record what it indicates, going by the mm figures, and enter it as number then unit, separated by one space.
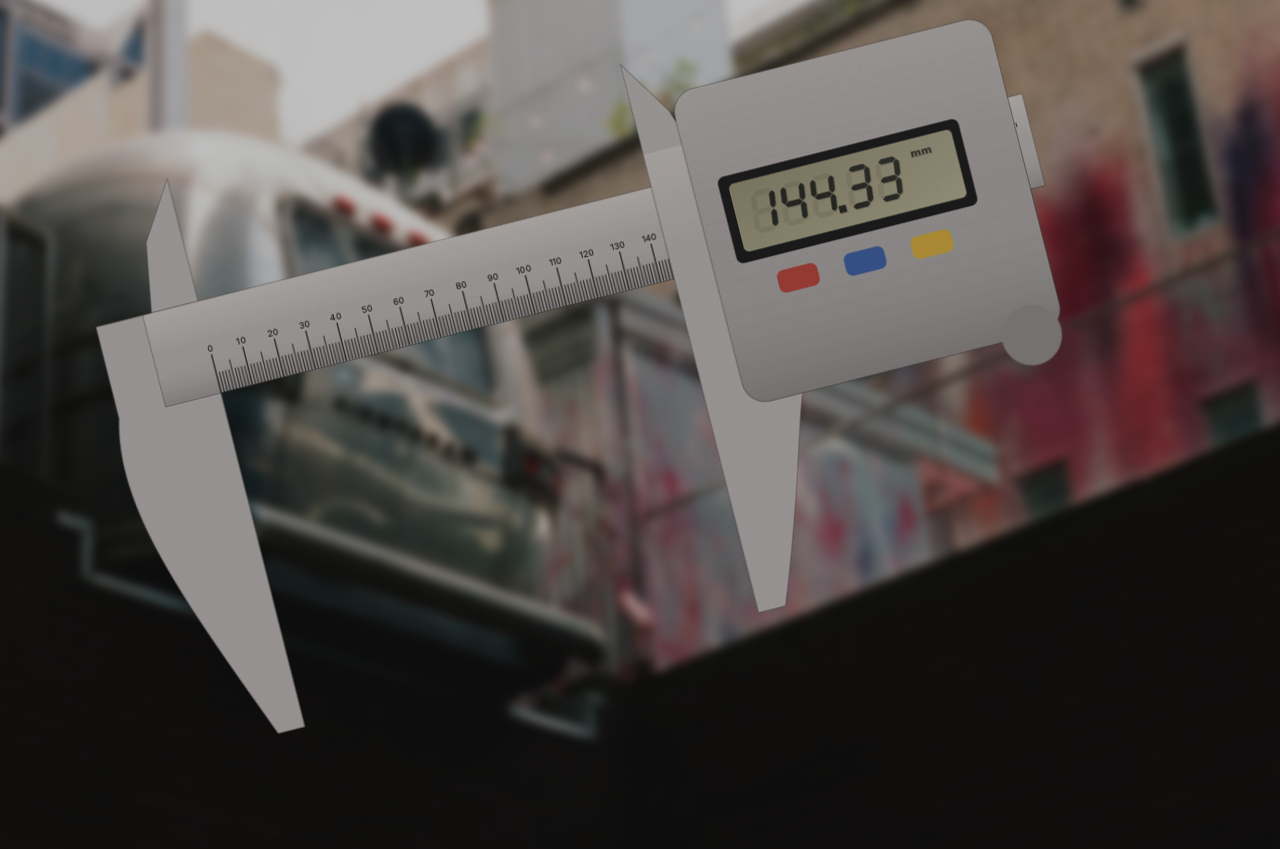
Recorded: 144.33 mm
